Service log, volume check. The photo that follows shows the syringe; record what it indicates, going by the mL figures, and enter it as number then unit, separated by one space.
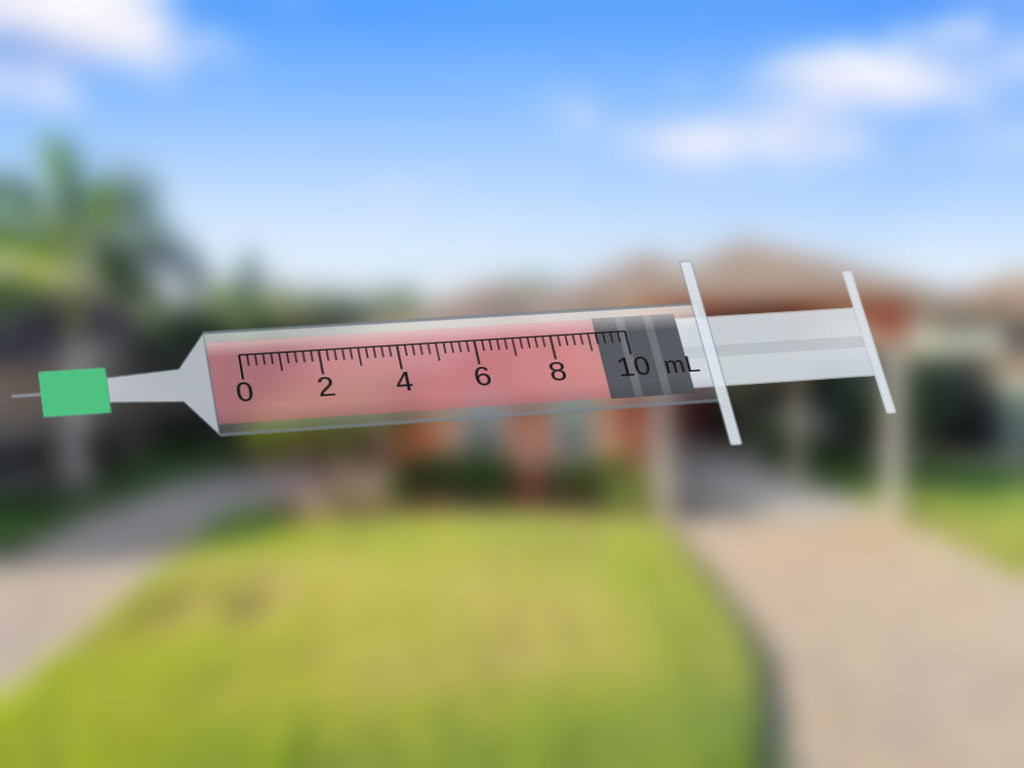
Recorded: 9.2 mL
